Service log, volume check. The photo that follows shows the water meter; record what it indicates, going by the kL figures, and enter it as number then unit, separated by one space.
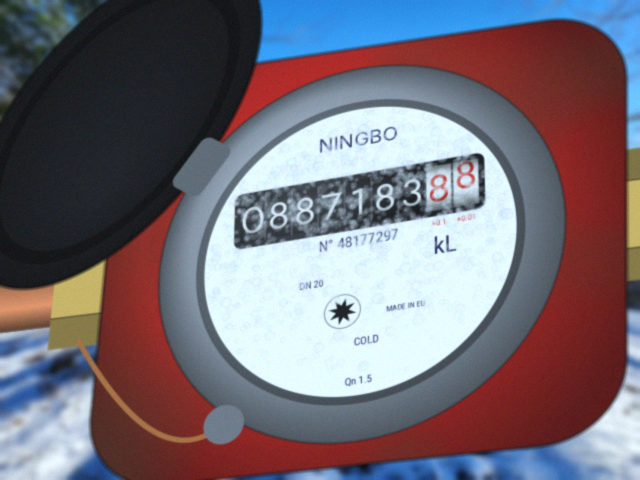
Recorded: 887183.88 kL
